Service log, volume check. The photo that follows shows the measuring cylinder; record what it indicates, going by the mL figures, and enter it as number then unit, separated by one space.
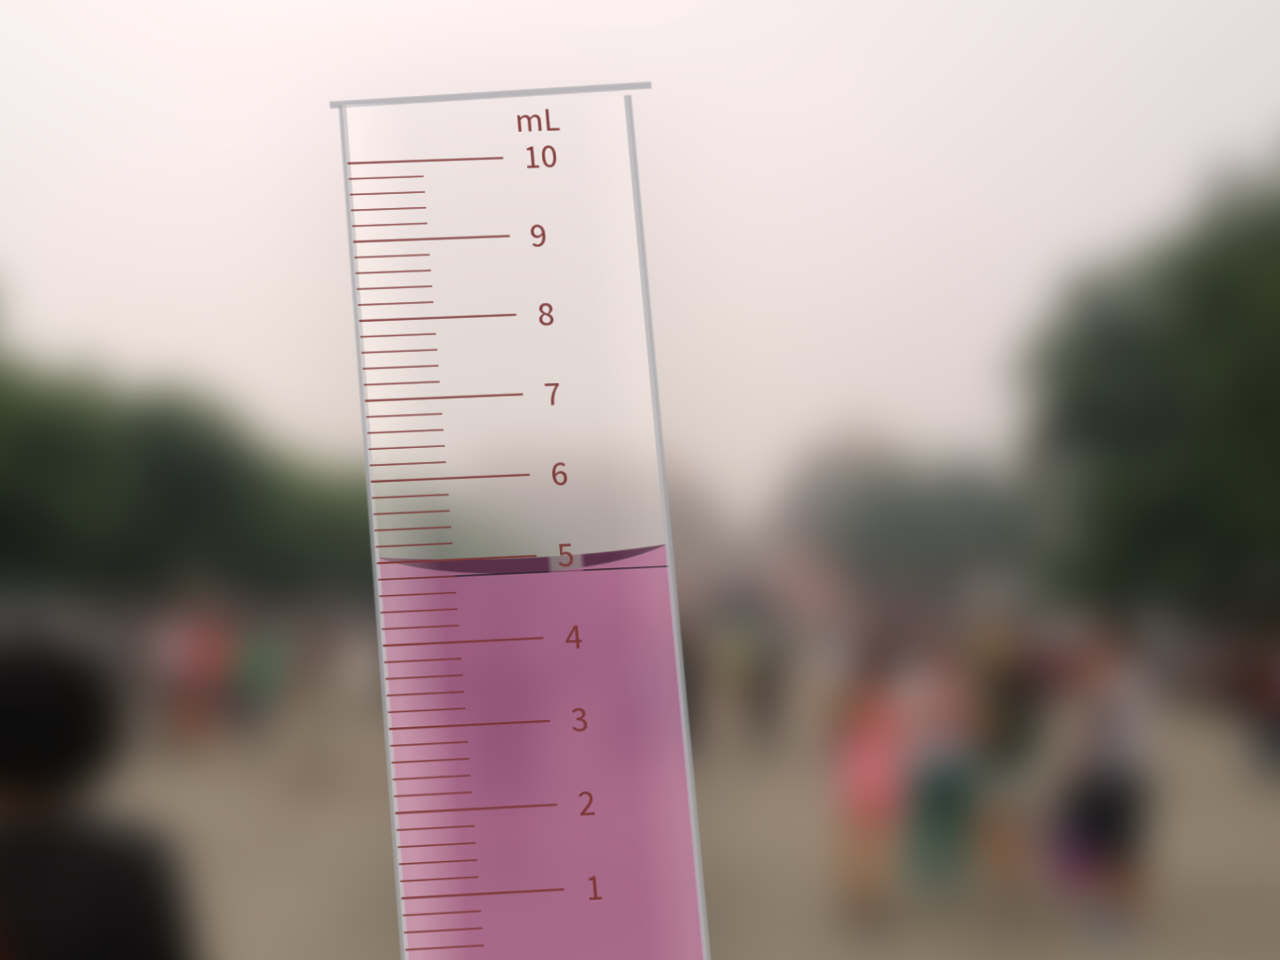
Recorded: 4.8 mL
